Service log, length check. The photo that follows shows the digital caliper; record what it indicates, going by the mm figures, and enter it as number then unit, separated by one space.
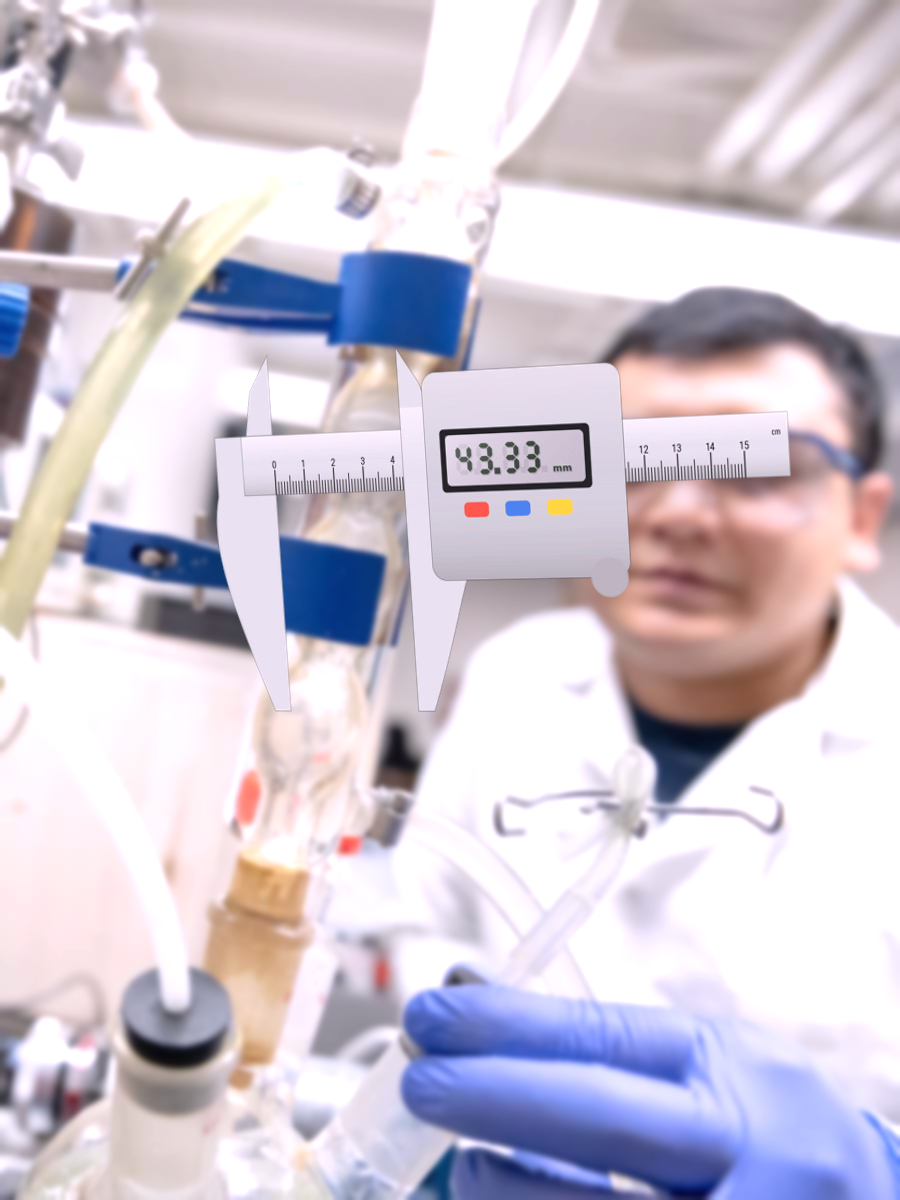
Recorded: 43.33 mm
